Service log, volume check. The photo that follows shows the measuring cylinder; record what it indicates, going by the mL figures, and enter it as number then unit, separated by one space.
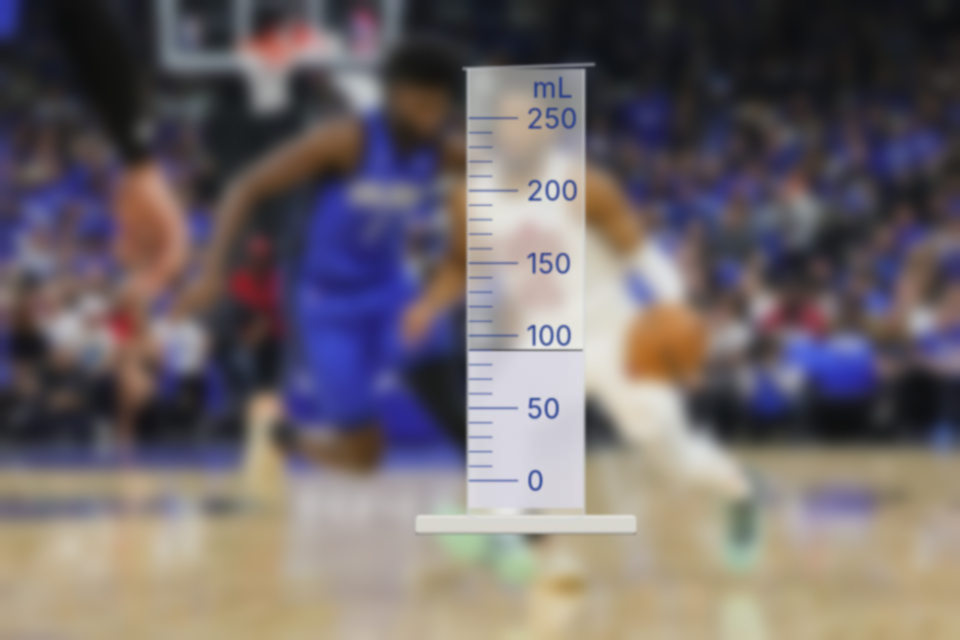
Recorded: 90 mL
